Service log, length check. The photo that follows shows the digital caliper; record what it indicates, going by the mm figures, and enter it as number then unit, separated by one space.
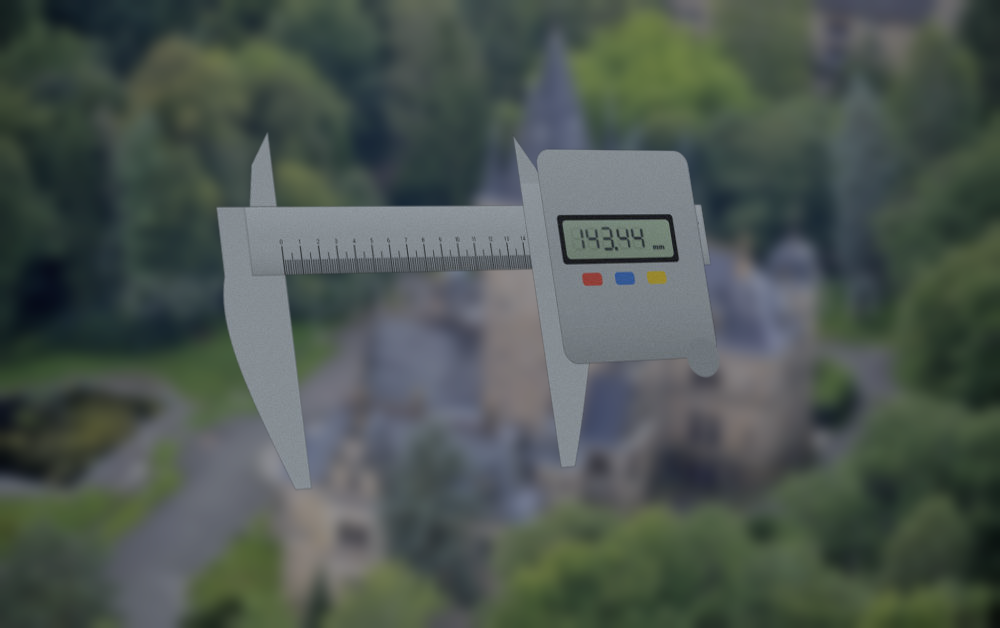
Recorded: 143.44 mm
